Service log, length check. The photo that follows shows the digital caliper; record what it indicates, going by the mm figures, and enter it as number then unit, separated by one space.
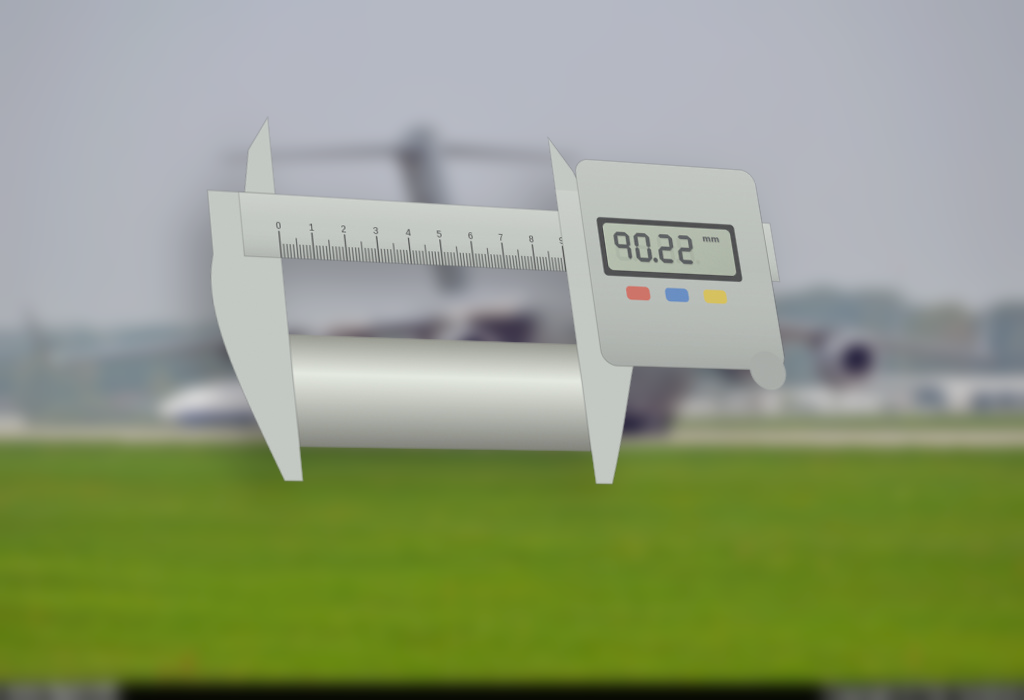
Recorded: 90.22 mm
